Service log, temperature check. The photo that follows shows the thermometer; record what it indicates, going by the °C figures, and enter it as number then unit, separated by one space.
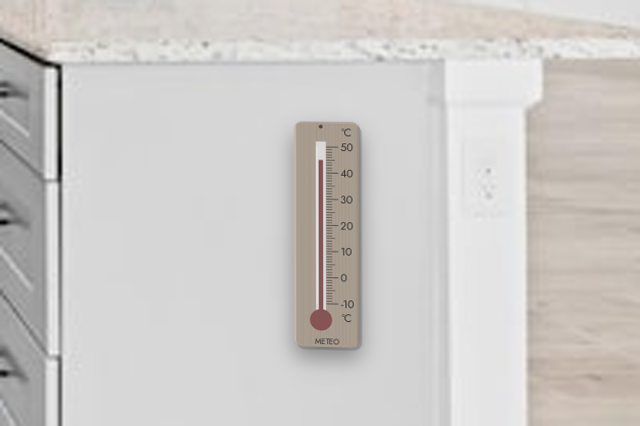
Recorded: 45 °C
